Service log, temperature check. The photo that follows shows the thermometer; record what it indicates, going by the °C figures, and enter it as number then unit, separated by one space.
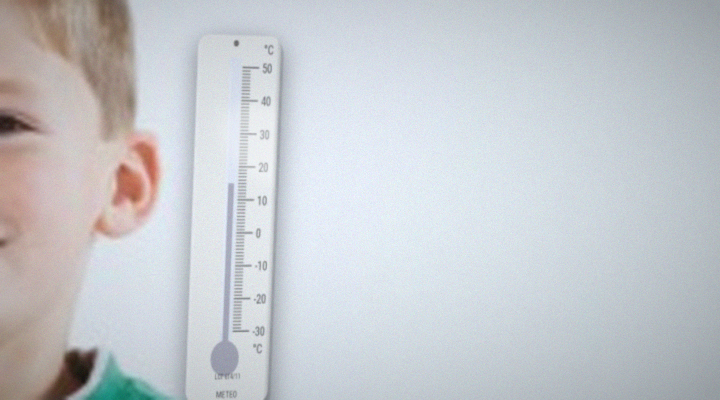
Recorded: 15 °C
